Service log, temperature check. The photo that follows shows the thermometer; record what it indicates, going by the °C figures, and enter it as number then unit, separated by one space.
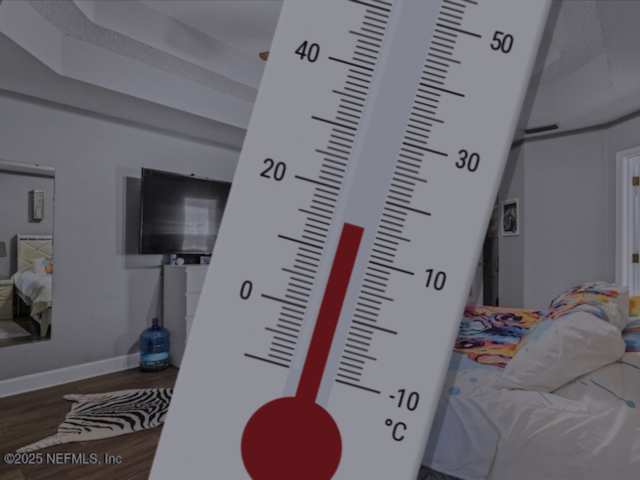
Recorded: 15 °C
